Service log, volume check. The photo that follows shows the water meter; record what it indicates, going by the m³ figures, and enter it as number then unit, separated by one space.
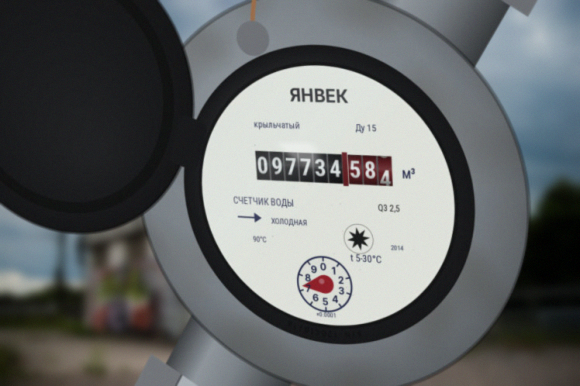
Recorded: 97734.5837 m³
